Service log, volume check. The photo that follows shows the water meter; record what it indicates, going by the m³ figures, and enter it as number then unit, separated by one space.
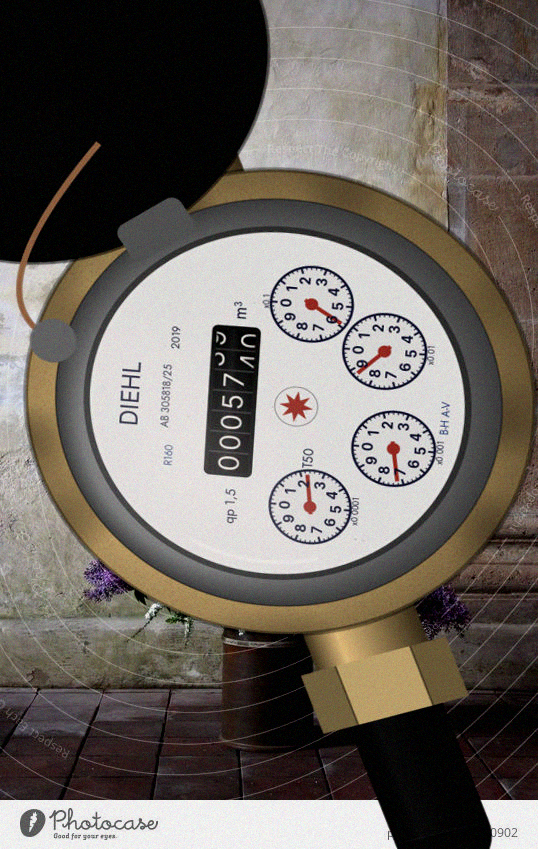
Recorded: 5739.5872 m³
